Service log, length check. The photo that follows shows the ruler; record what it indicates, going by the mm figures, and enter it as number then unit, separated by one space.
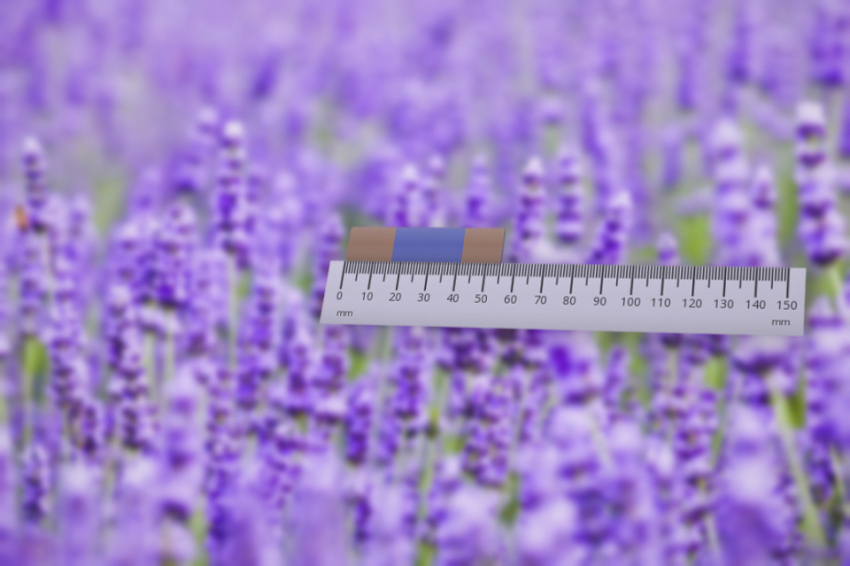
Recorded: 55 mm
